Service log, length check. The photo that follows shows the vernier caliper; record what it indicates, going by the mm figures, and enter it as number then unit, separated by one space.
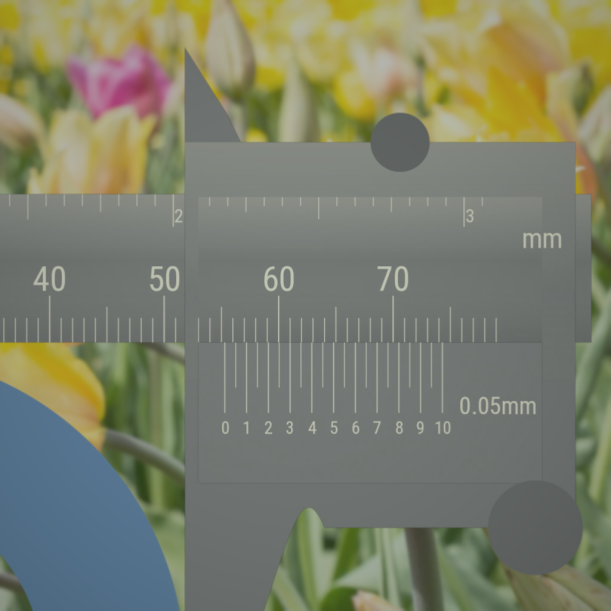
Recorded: 55.3 mm
